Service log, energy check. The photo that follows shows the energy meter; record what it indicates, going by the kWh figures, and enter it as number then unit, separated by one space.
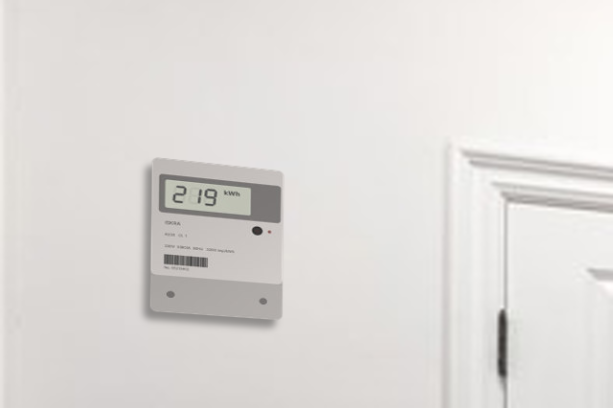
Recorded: 219 kWh
